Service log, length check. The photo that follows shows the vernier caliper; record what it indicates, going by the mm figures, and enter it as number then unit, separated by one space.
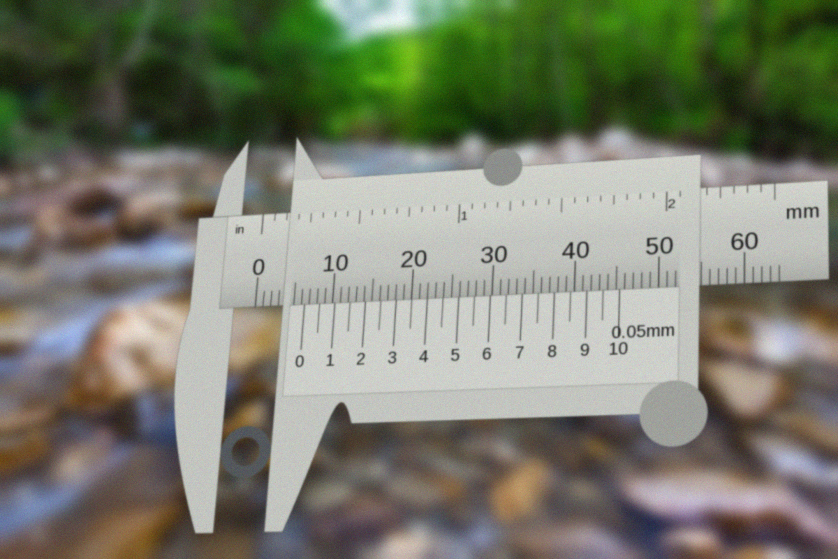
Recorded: 6.4 mm
